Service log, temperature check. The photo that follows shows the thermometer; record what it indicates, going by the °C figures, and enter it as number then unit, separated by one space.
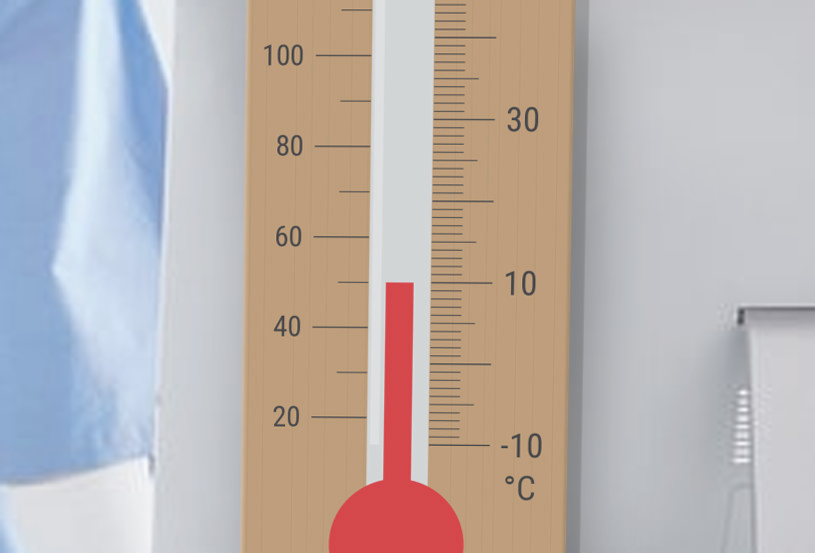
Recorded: 10 °C
